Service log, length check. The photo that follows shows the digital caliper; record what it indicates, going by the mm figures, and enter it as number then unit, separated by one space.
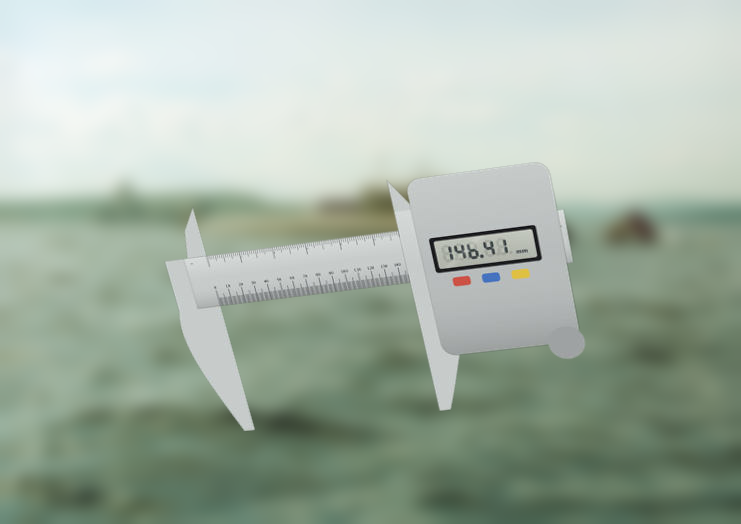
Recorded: 146.41 mm
